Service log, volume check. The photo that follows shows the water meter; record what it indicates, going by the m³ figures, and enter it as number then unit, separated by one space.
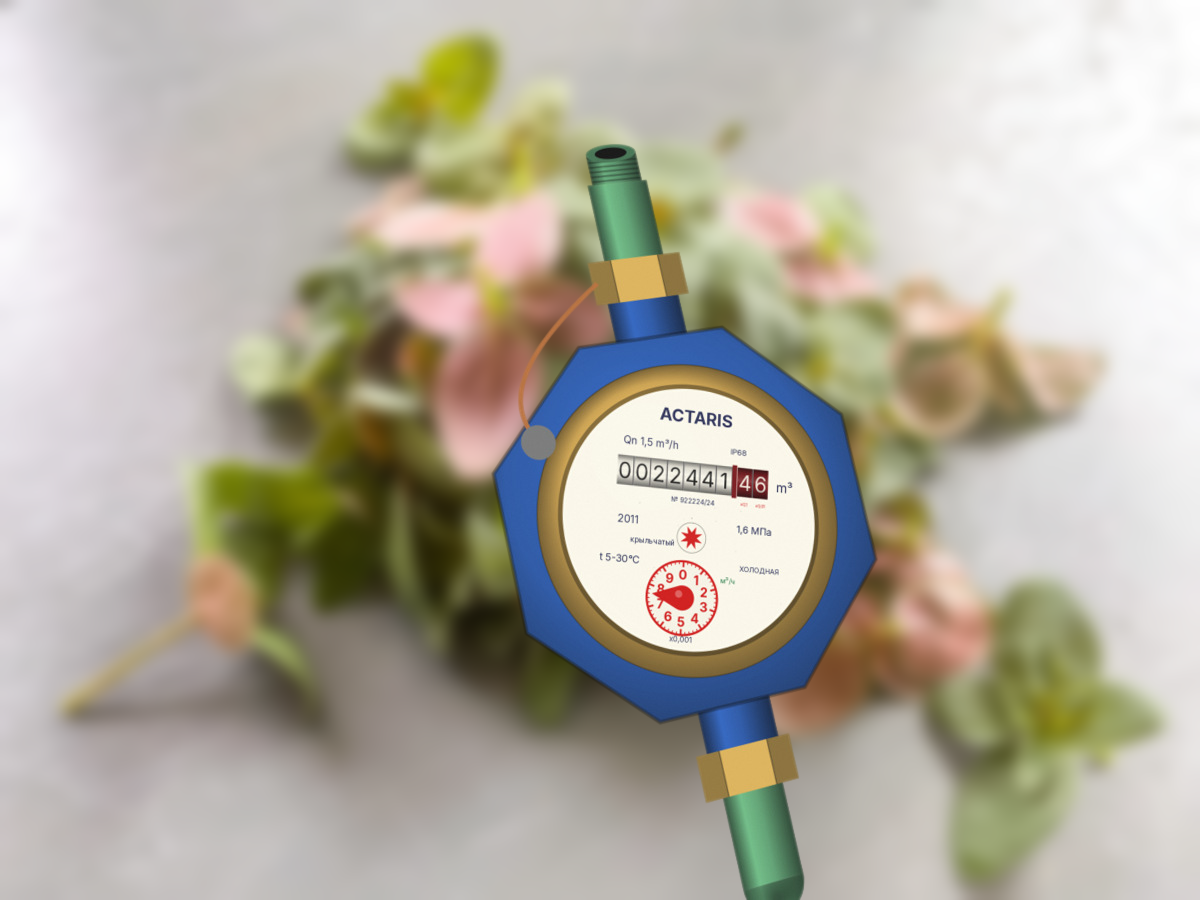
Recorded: 22441.467 m³
